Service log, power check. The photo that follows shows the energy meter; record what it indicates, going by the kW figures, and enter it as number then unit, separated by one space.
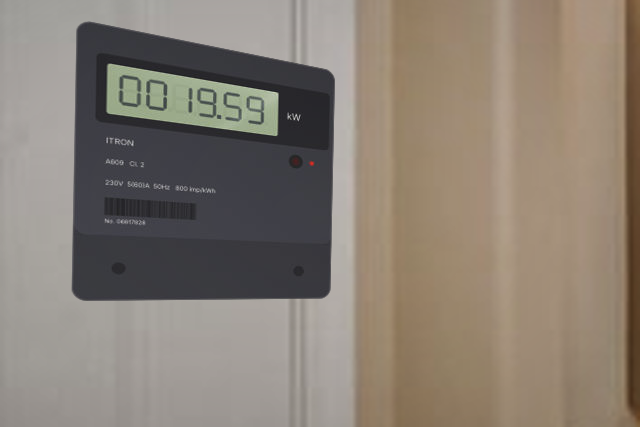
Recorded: 19.59 kW
